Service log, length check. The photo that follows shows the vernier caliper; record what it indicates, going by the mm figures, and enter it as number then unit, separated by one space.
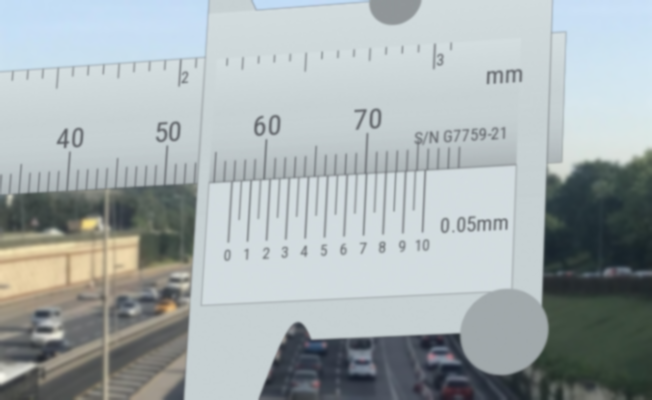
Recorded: 56.8 mm
